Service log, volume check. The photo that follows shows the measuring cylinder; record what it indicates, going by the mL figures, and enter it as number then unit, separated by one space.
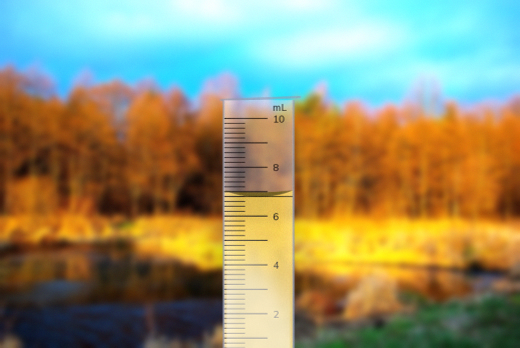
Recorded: 6.8 mL
